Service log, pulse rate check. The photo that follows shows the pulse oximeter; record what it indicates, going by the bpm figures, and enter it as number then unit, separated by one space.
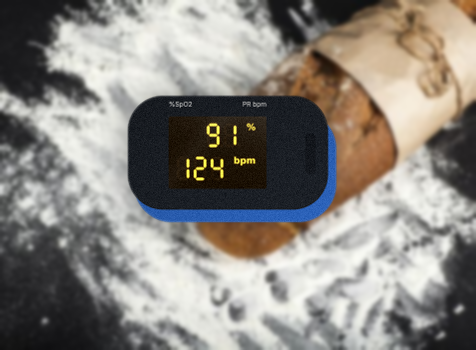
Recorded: 124 bpm
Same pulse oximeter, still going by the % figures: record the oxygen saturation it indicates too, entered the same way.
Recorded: 91 %
